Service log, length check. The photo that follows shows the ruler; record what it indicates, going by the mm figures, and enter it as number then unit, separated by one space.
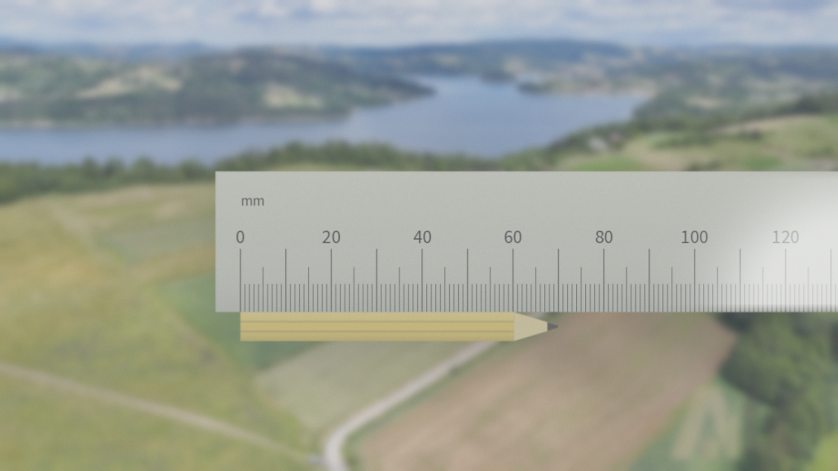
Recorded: 70 mm
